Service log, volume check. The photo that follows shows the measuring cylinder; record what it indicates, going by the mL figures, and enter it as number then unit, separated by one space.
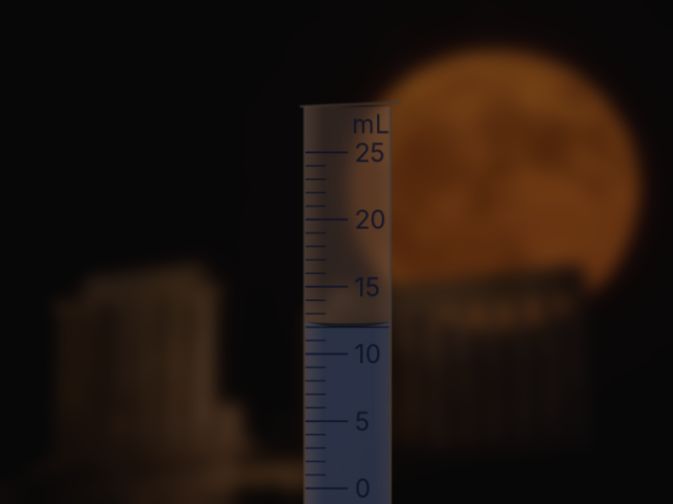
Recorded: 12 mL
